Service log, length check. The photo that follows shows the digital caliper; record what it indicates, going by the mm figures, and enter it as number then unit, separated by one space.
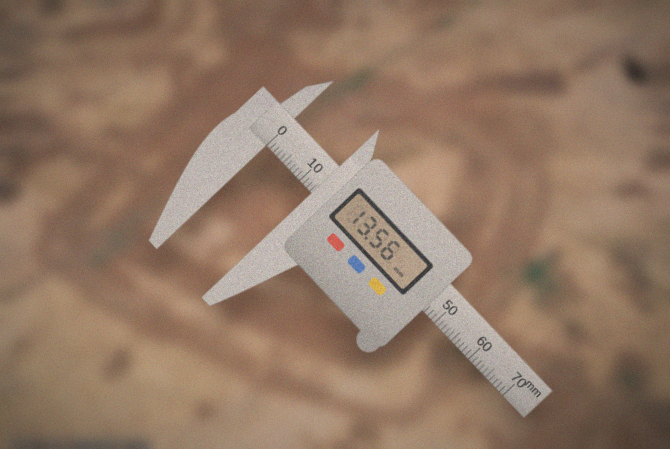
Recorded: 13.56 mm
